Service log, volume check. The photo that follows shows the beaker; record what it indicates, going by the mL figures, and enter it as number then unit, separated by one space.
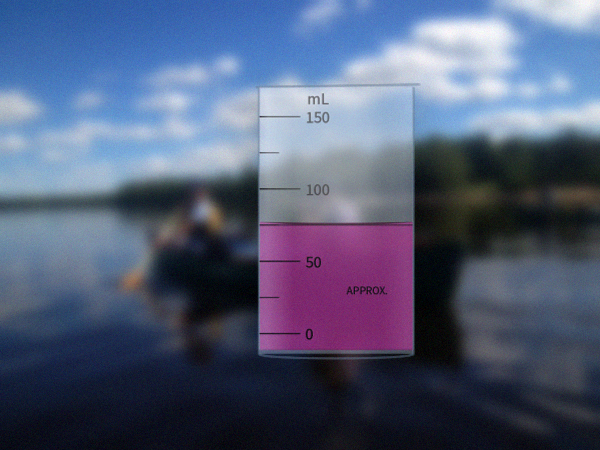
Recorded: 75 mL
